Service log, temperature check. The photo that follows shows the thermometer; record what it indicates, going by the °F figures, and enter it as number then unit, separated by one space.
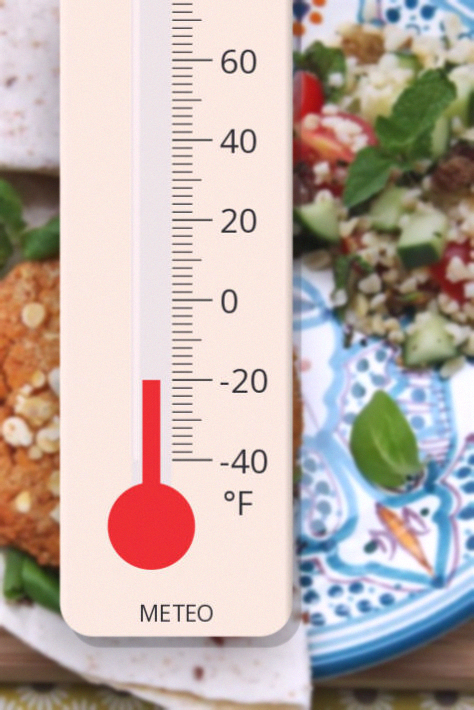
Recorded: -20 °F
